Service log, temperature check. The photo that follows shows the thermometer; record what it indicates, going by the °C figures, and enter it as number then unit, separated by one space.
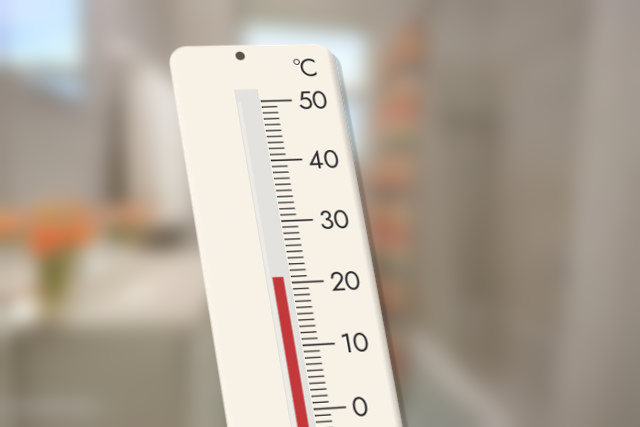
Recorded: 21 °C
